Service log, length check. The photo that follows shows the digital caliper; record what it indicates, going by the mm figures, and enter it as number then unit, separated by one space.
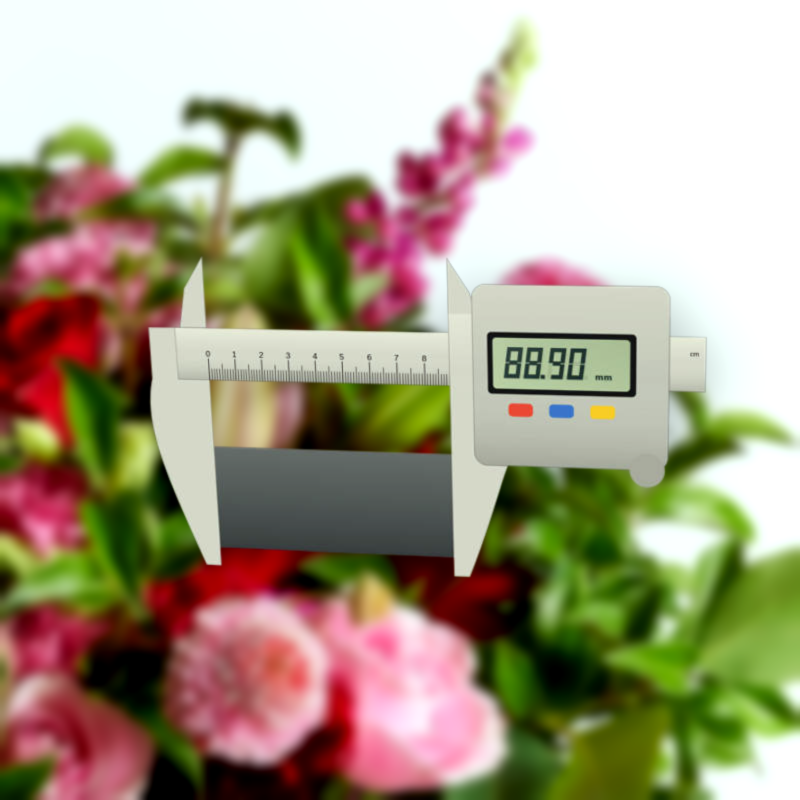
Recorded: 88.90 mm
